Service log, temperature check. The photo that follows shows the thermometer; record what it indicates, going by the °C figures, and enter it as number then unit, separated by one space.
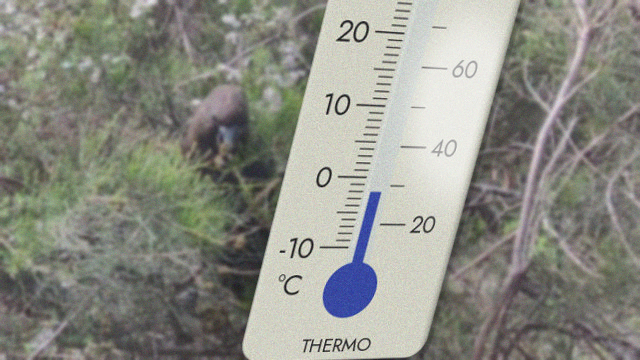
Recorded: -2 °C
